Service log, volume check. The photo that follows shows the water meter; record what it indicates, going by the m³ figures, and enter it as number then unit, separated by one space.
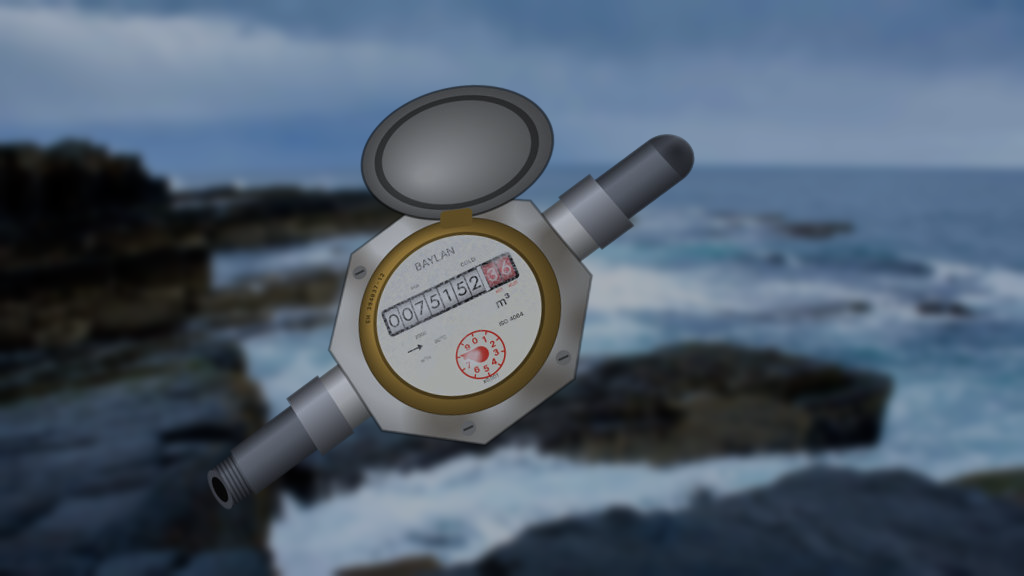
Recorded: 75152.368 m³
